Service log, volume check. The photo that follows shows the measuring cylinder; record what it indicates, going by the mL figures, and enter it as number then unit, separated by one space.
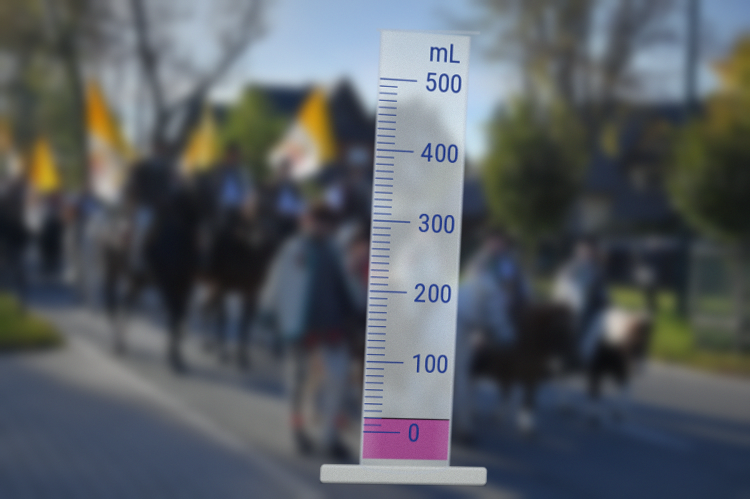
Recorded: 20 mL
